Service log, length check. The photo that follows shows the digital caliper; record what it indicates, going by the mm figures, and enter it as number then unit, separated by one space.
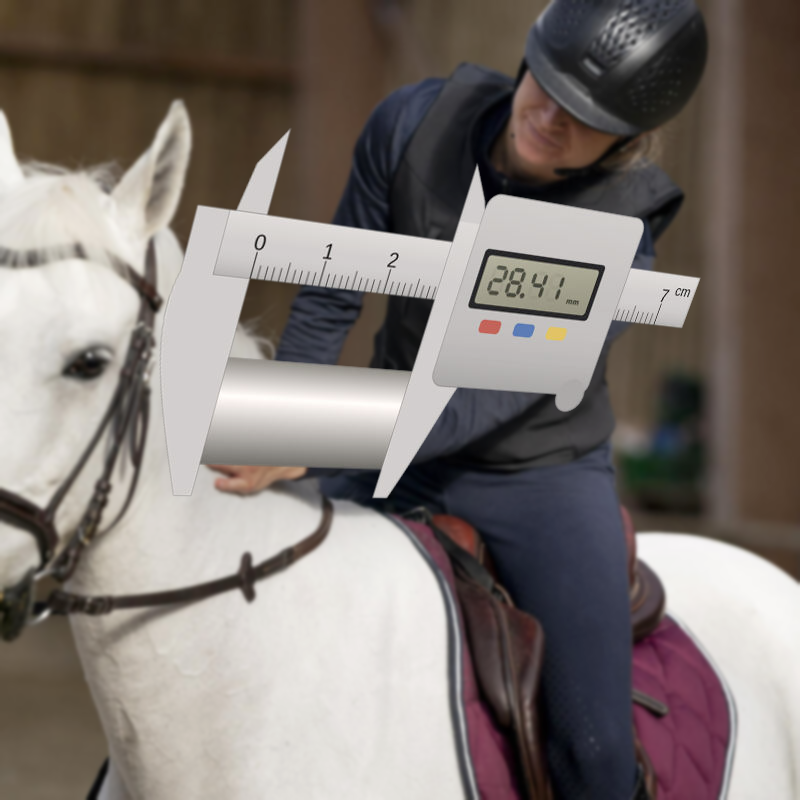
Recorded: 28.41 mm
